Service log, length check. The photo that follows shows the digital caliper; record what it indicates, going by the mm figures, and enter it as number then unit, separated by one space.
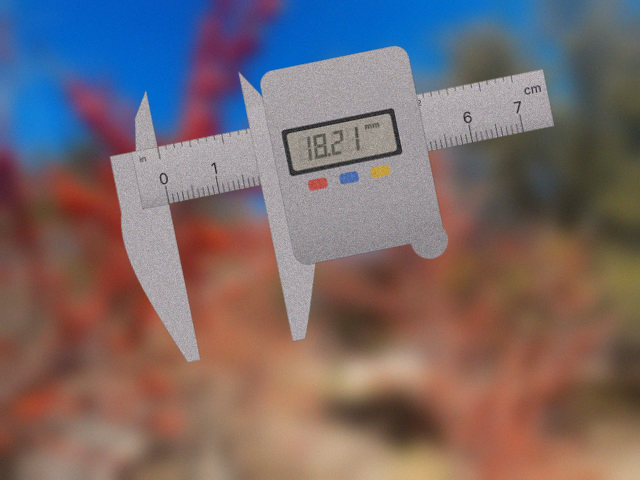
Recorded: 18.21 mm
